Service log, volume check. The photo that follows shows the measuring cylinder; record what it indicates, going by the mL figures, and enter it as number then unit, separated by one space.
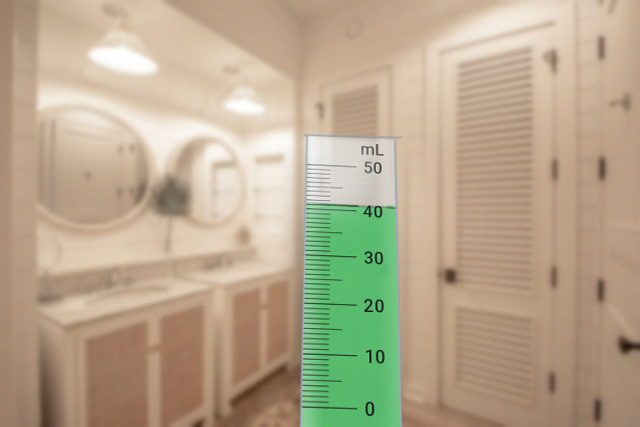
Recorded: 41 mL
